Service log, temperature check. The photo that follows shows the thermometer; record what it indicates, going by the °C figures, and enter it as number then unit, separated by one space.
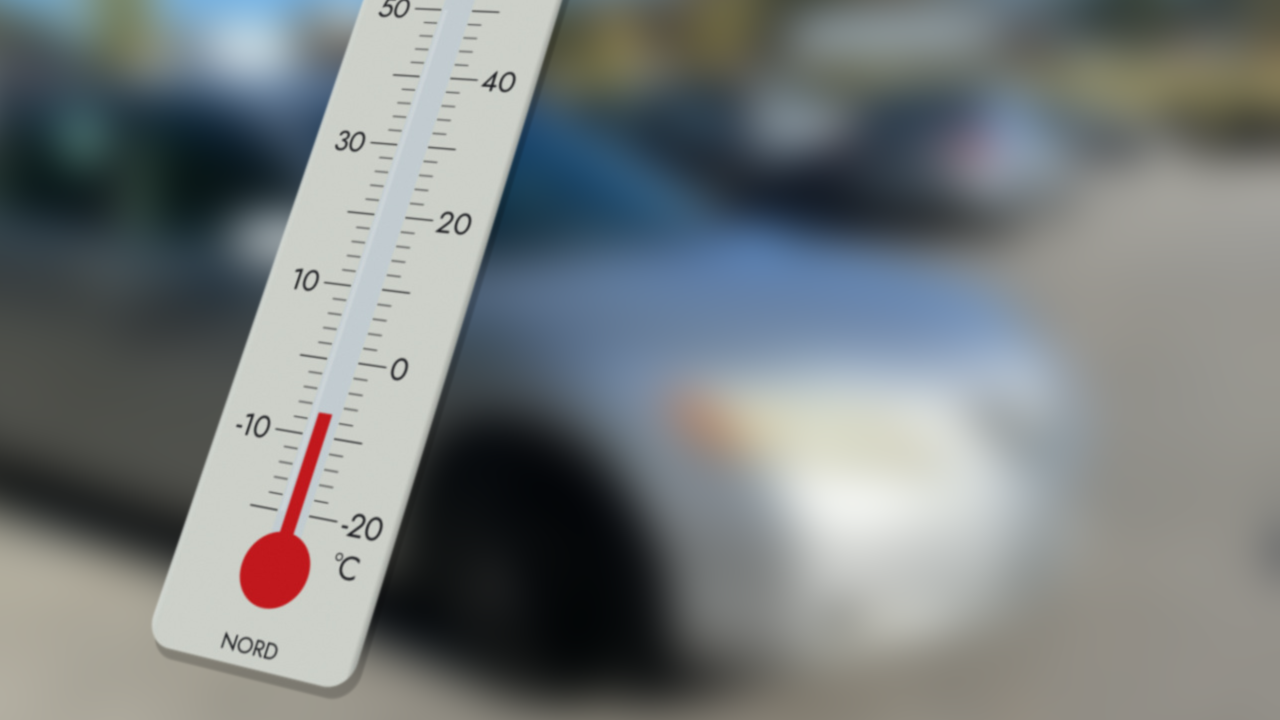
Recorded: -7 °C
